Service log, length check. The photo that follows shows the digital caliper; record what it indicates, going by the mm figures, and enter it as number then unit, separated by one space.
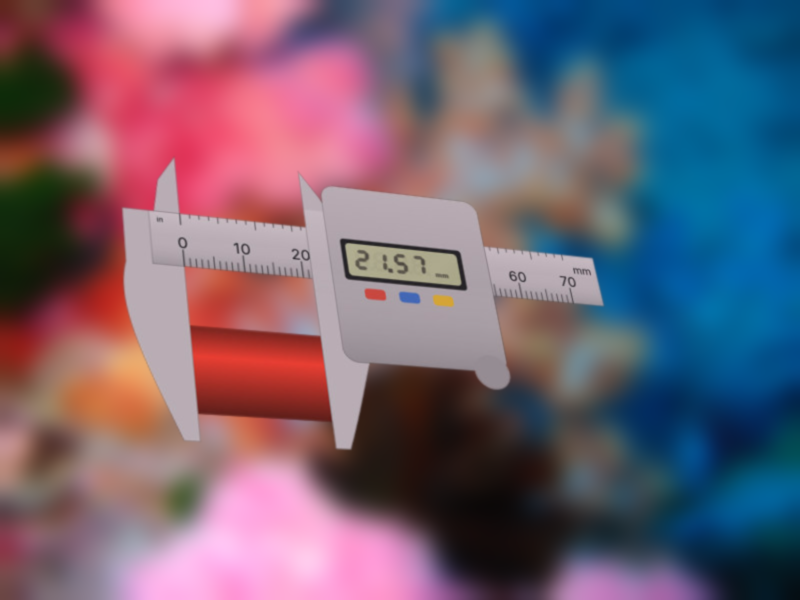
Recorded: 21.57 mm
